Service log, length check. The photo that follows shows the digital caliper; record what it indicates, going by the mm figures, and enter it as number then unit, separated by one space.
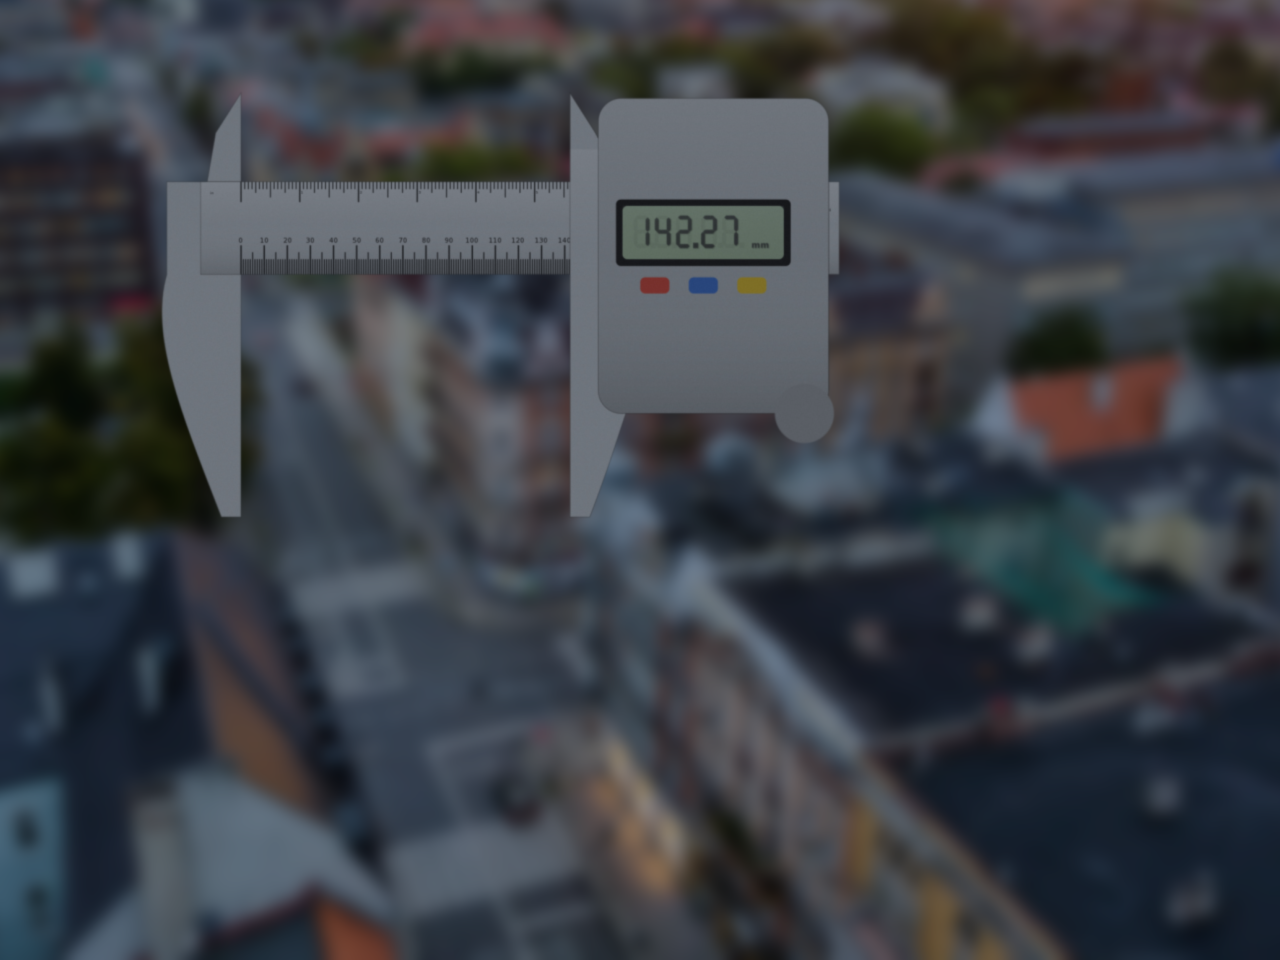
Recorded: 142.27 mm
